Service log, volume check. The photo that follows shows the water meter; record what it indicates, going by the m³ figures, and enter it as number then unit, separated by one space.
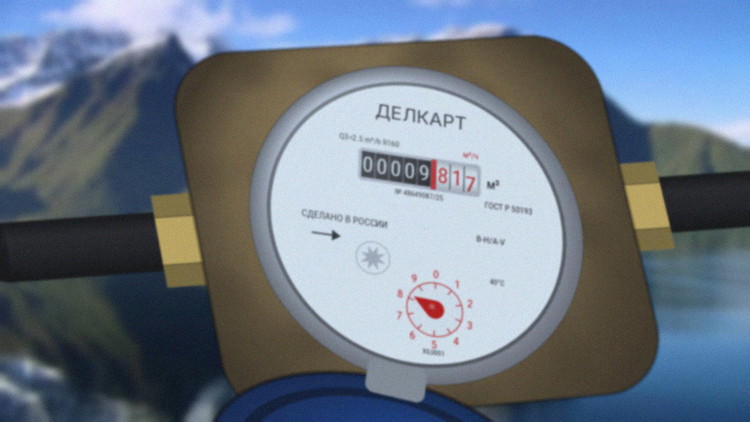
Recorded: 9.8168 m³
